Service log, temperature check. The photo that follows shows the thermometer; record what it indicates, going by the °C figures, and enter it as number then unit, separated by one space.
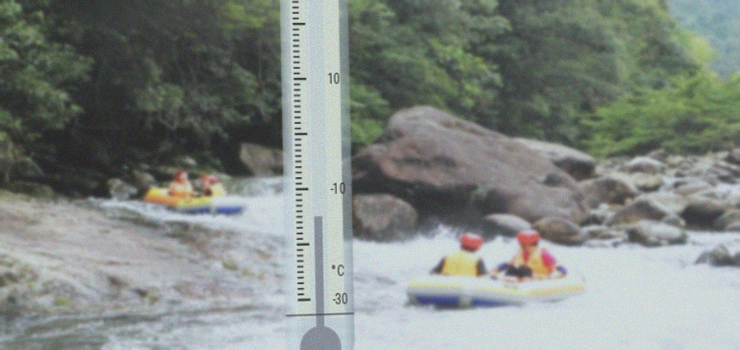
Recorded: -15 °C
